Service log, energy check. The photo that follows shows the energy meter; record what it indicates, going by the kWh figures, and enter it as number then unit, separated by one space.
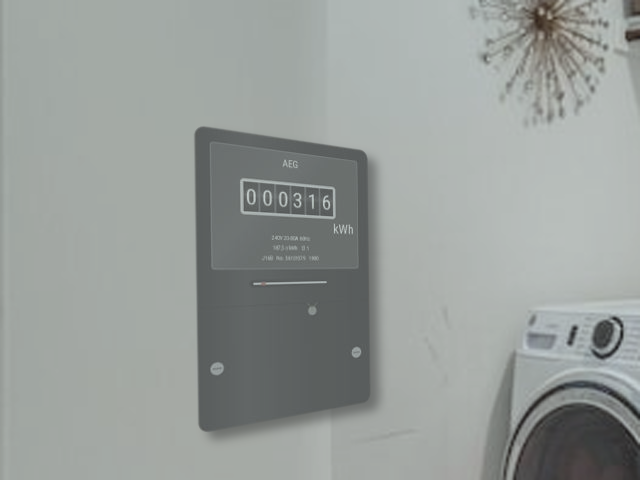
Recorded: 316 kWh
